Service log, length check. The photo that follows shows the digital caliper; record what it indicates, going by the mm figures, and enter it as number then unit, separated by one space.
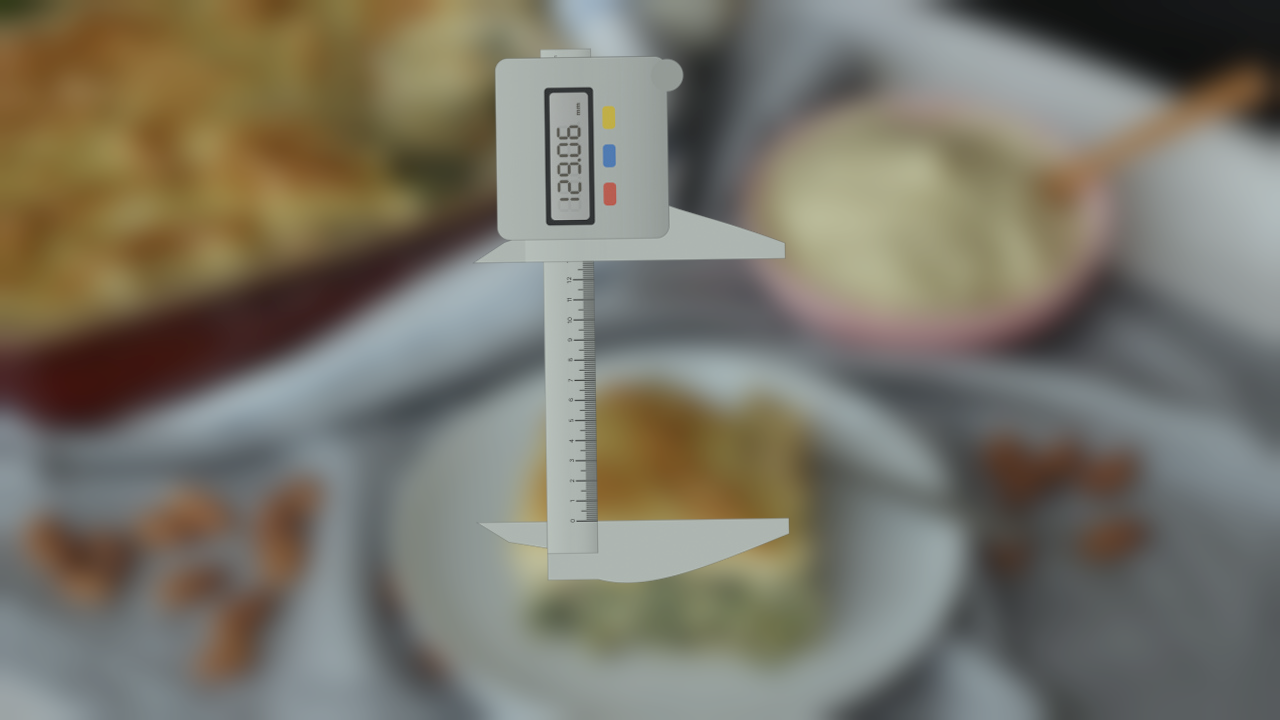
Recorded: 129.06 mm
